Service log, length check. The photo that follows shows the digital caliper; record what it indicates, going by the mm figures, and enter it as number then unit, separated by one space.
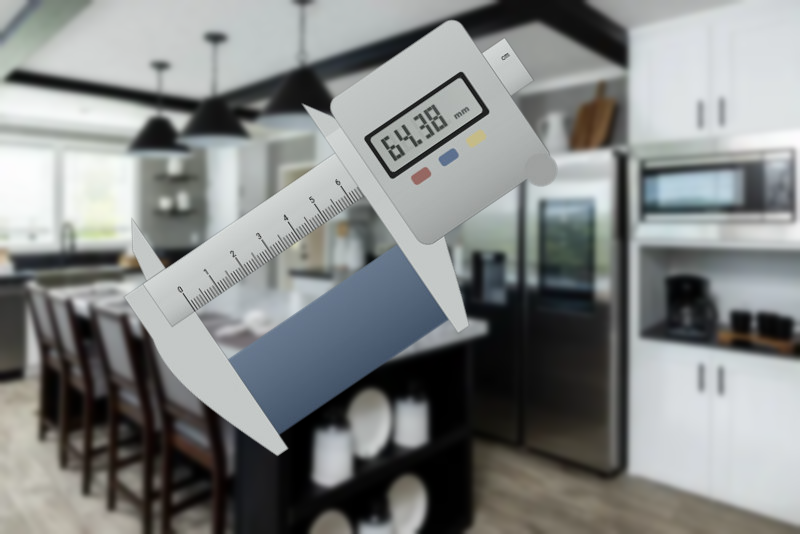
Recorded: 64.38 mm
